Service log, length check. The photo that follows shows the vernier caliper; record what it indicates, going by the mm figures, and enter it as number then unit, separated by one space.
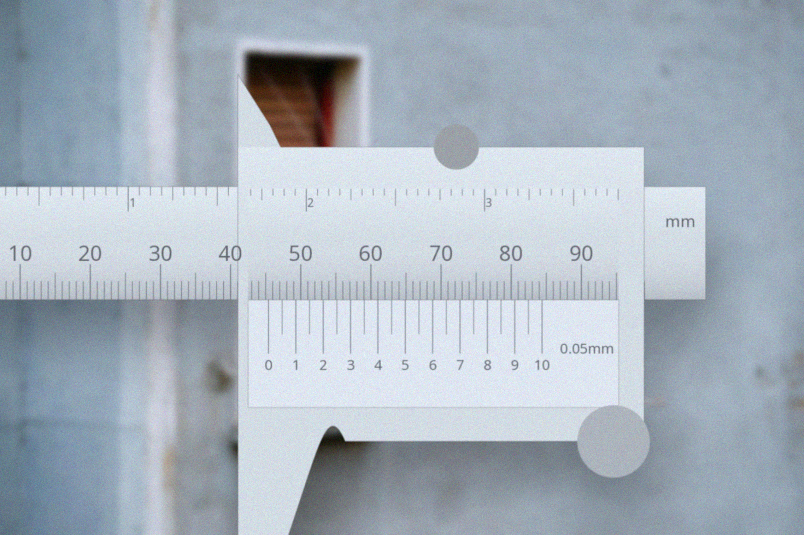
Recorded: 45.4 mm
